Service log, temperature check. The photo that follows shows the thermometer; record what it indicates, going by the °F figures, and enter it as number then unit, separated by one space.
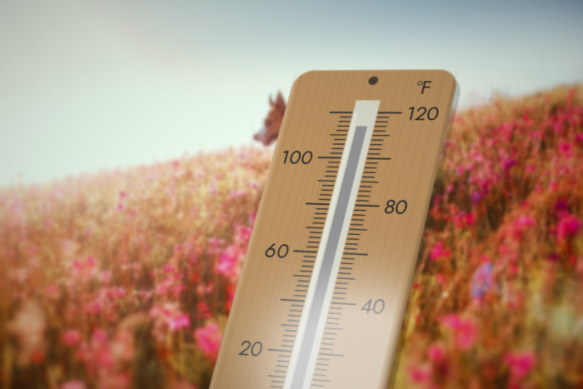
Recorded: 114 °F
